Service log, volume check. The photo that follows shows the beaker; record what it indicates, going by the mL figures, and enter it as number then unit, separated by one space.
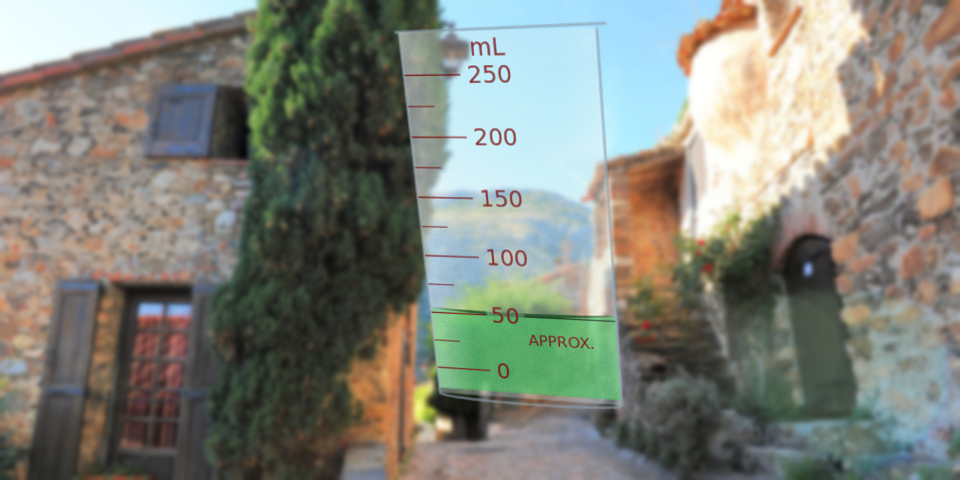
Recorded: 50 mL
